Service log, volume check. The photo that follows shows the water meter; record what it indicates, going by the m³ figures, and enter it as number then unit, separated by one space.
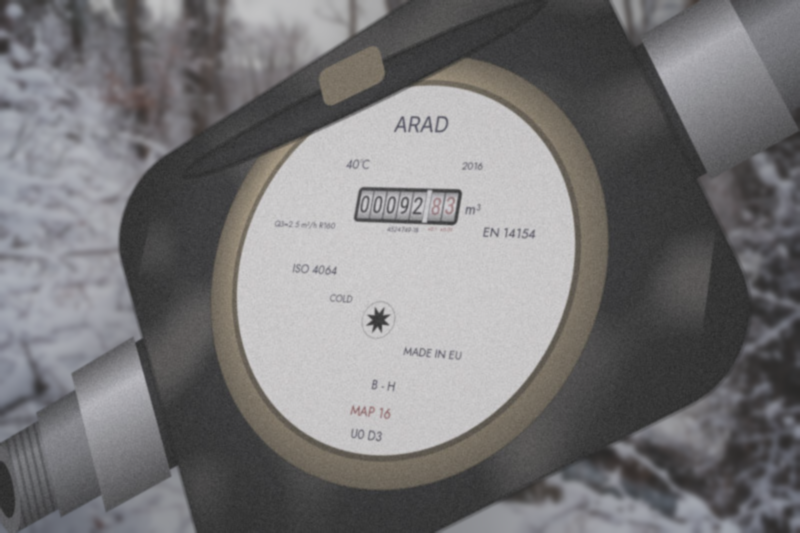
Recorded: 92.83 m³
